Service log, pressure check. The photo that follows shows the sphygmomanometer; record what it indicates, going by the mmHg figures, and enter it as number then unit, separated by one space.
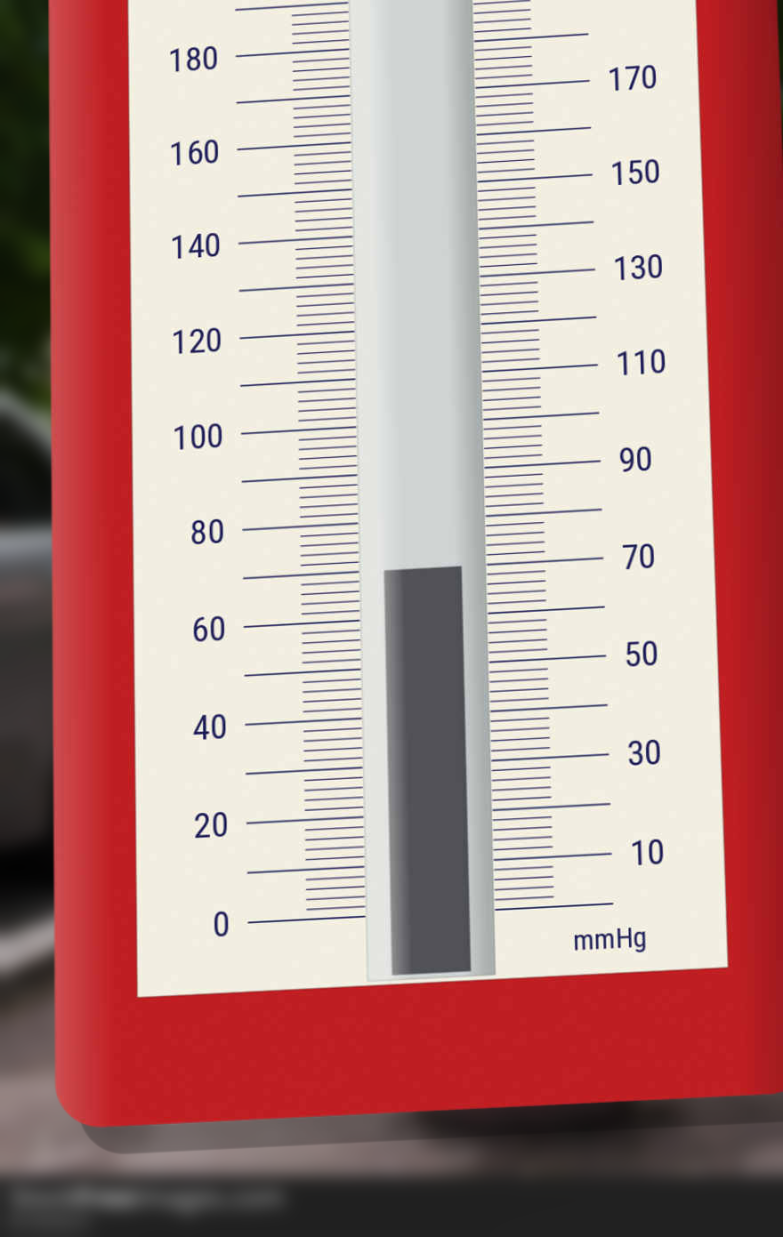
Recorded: 70 mmHg
